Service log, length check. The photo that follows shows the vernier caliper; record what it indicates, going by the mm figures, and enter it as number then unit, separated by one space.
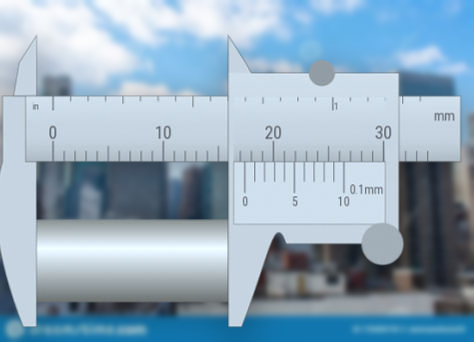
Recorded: 17.4 mm
